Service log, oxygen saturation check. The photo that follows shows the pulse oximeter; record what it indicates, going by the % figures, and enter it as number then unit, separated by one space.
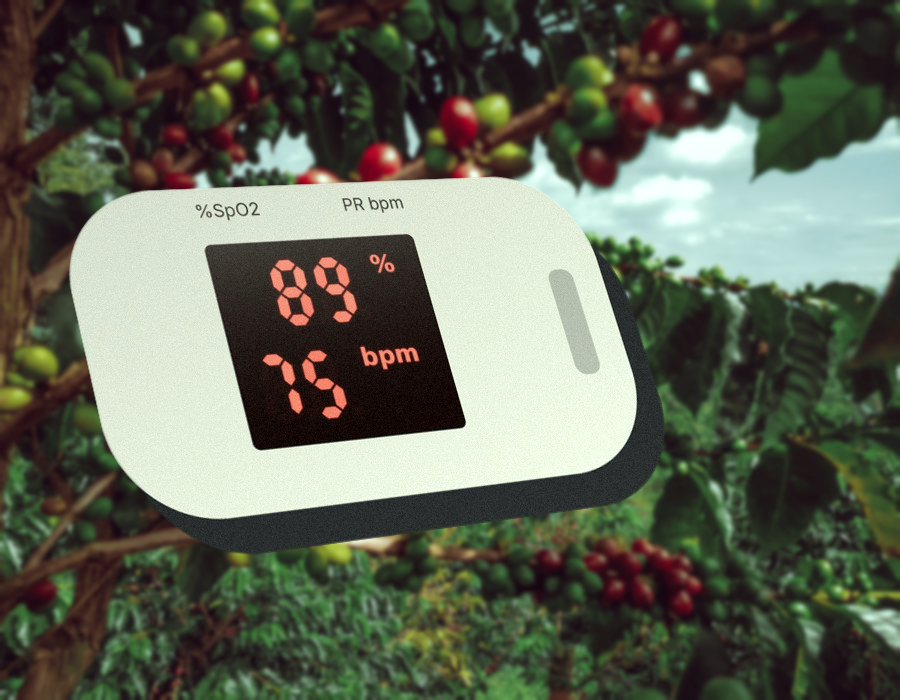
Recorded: 89 %
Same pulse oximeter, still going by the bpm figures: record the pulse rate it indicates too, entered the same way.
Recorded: 75 bpm
